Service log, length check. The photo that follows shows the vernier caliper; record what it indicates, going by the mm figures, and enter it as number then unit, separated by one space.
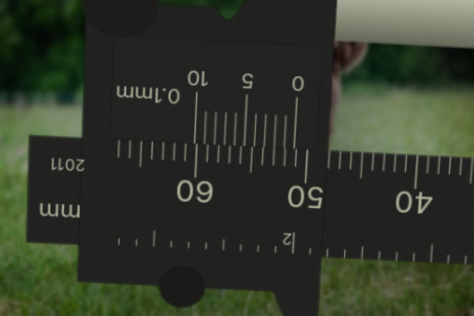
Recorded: 51.2 mm
